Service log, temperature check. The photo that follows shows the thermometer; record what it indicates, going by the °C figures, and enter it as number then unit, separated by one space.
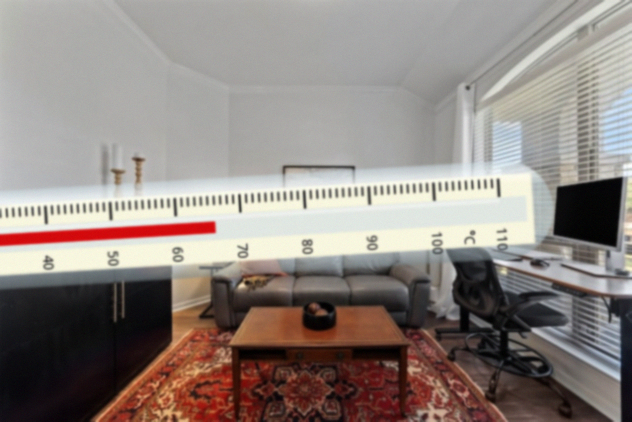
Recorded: 66 °C
